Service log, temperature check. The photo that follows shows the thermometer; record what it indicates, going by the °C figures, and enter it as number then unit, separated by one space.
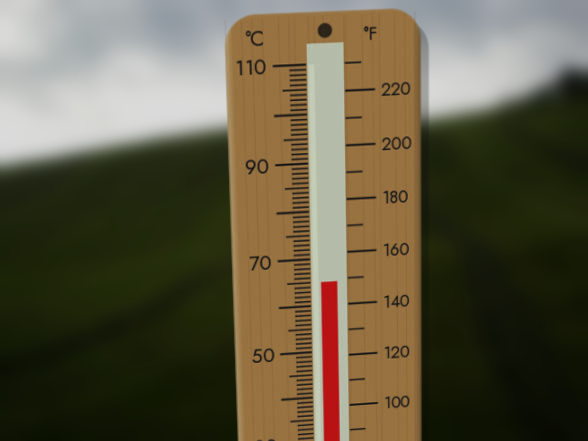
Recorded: 65 °C
